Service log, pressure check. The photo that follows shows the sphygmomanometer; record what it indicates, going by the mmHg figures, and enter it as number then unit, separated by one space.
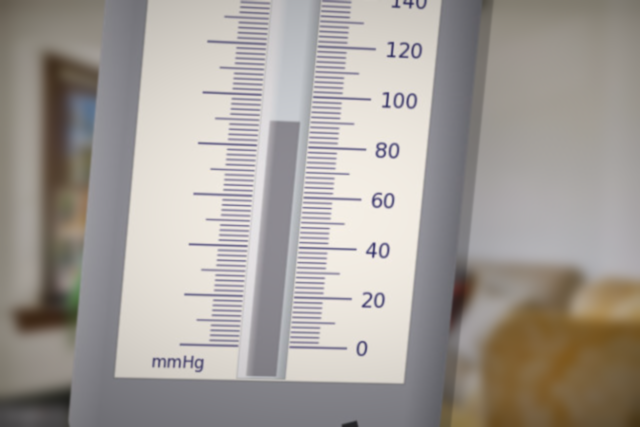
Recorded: 90 mmHg
